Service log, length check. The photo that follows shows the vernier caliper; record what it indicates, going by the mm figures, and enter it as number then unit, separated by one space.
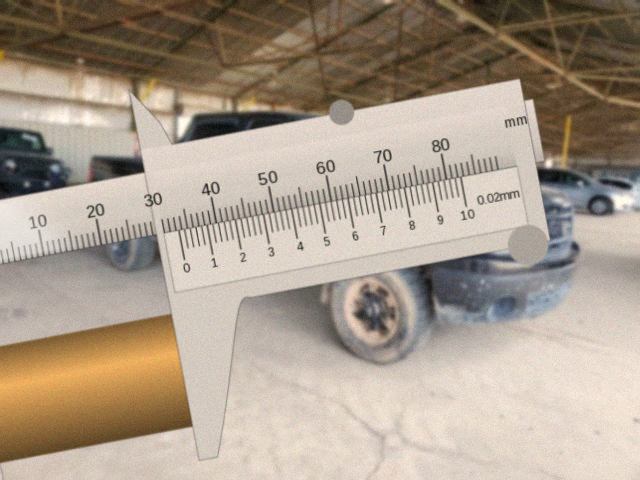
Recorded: 33.5 mm
